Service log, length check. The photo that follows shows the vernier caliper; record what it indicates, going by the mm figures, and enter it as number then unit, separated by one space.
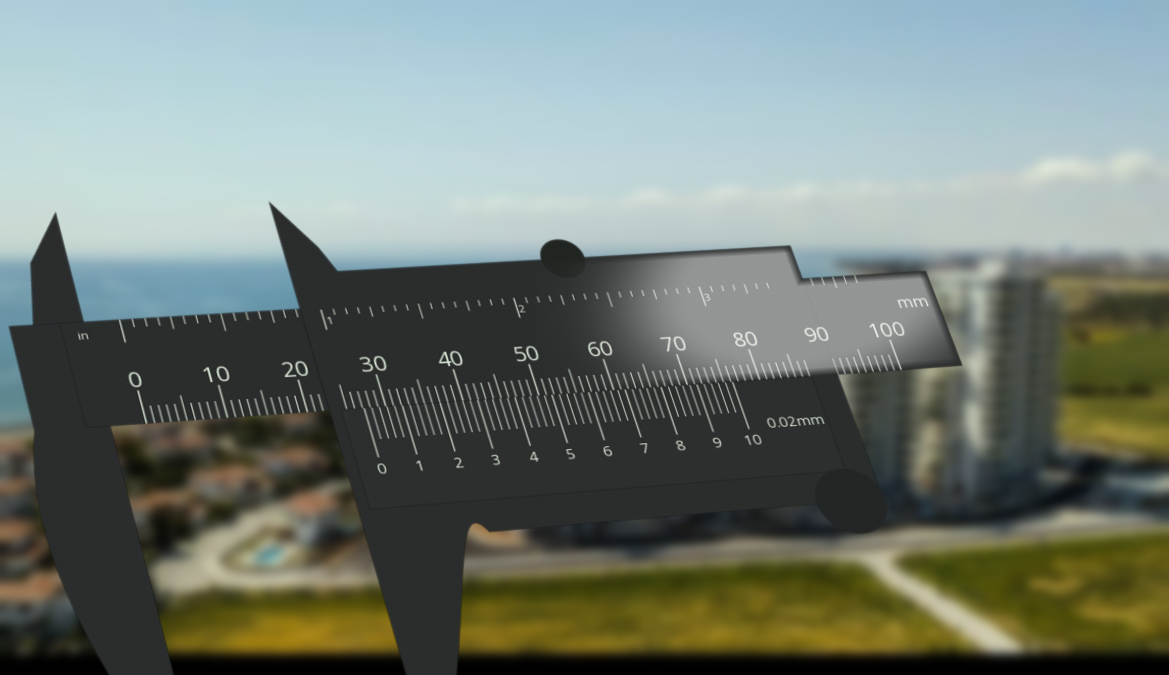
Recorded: 27.2 mm
